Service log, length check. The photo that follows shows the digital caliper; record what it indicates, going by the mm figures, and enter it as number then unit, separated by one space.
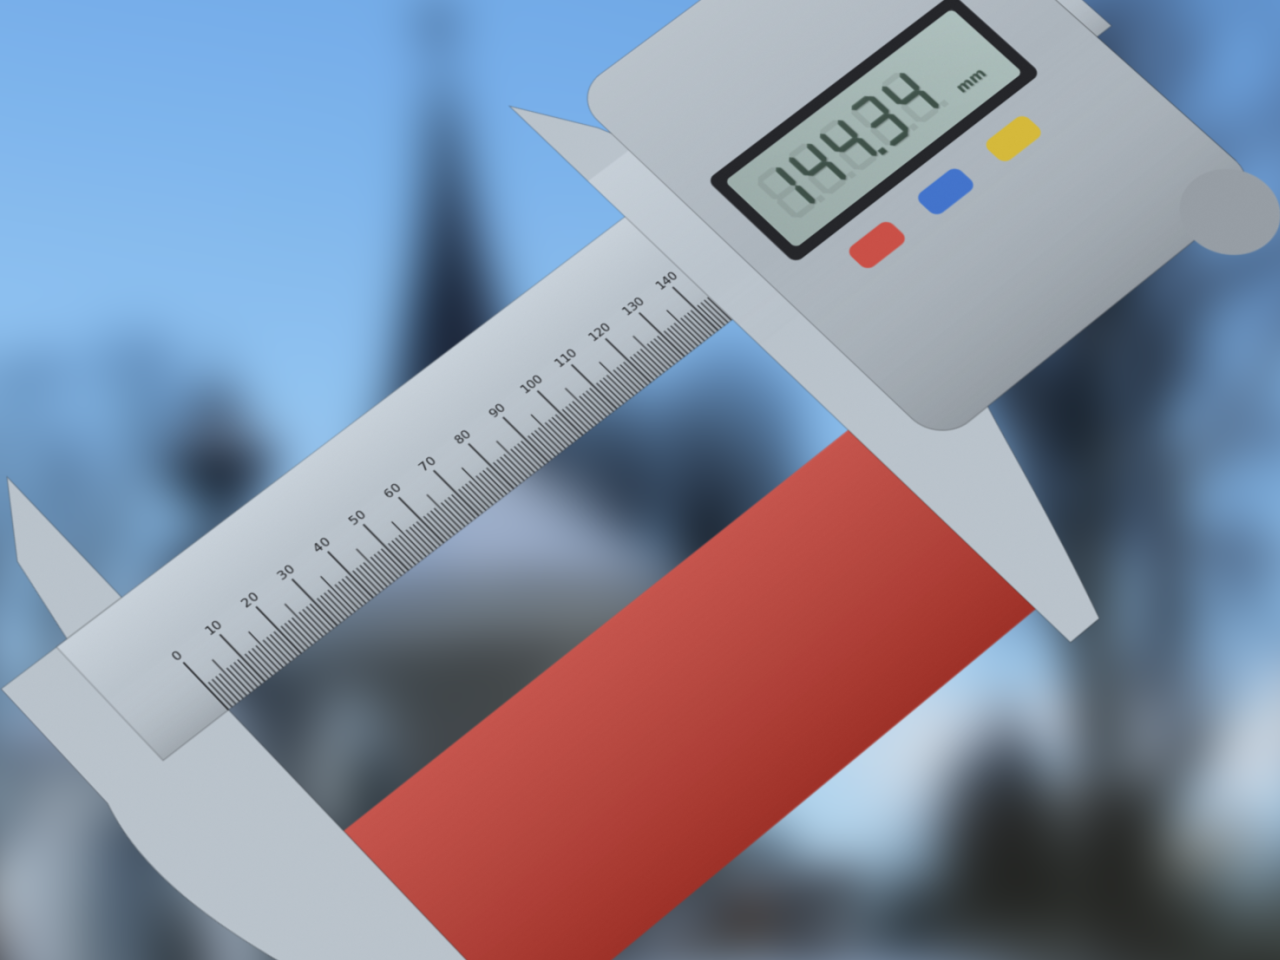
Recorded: 144.34 mm
